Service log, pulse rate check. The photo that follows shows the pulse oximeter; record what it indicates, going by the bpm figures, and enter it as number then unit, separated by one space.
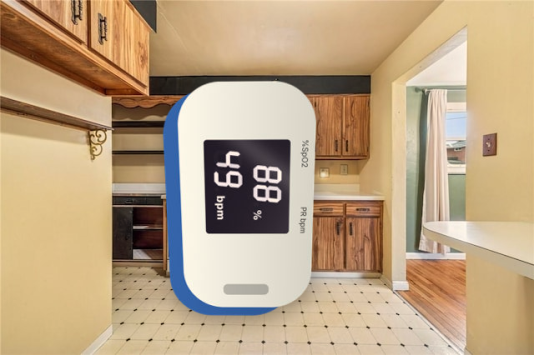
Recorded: 49 bpm
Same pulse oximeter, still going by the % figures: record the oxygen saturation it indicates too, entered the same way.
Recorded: 88 %
